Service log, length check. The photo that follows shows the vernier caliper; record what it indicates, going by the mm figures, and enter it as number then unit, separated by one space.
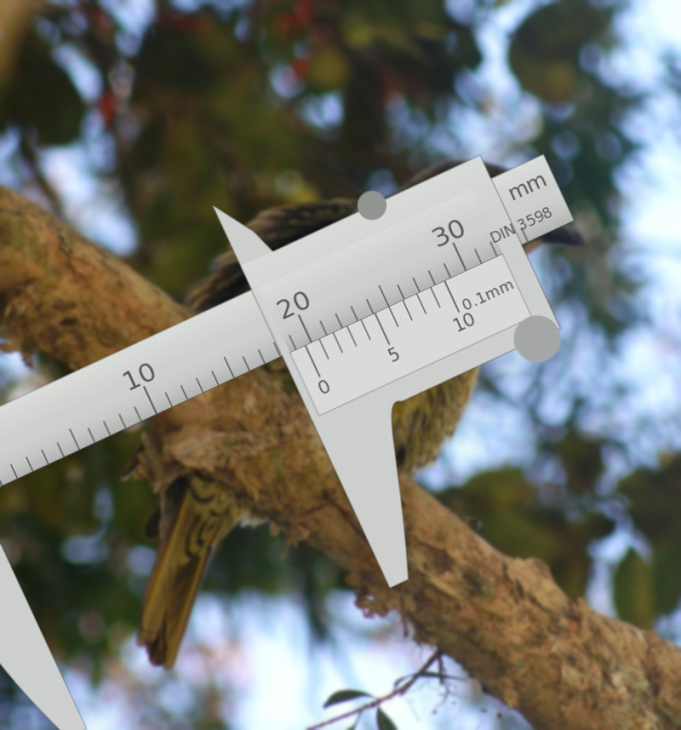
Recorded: 19.6 mm
